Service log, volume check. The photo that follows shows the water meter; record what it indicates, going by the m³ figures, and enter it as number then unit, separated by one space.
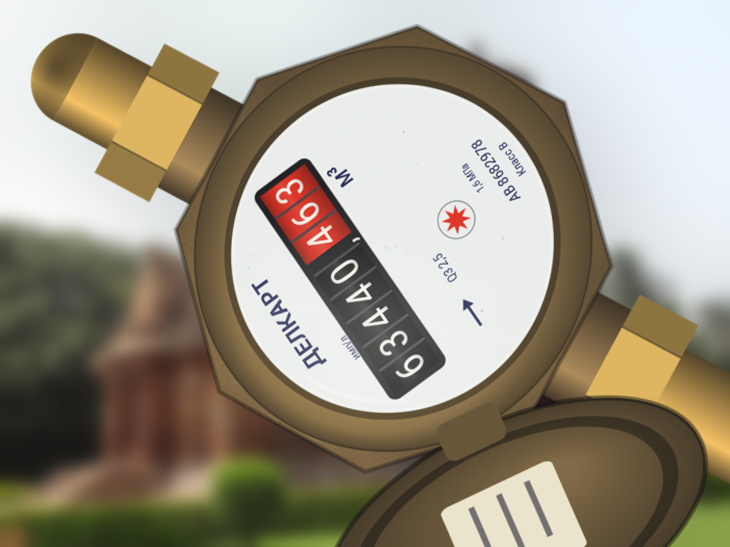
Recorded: 63440.463 m³
